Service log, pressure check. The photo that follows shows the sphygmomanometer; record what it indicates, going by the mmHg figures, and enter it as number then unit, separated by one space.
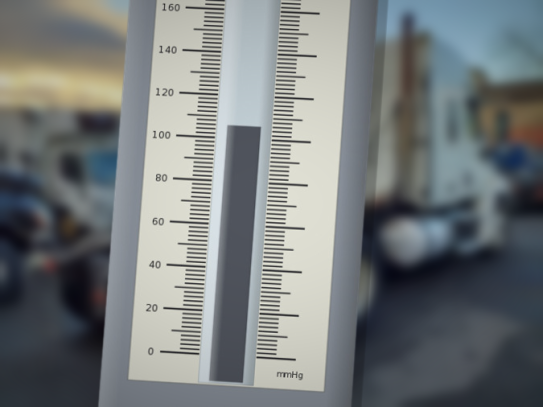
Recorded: 106 mmHg
